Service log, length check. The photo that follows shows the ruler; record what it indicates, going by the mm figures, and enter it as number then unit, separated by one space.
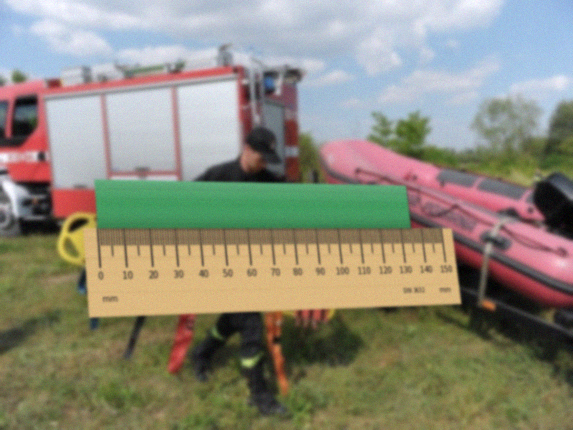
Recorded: 135 mm
